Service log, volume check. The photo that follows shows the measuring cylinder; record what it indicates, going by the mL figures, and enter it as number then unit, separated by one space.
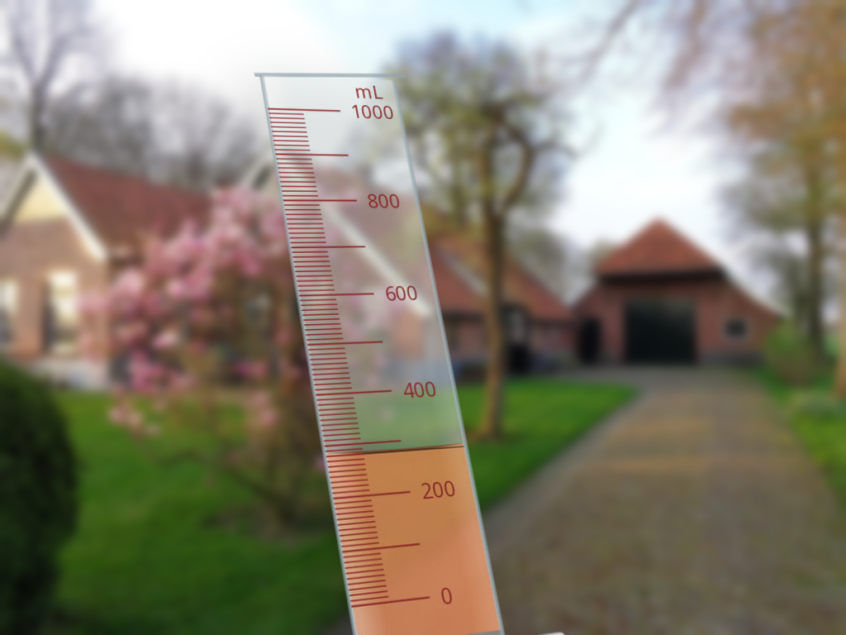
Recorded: 280 mL
